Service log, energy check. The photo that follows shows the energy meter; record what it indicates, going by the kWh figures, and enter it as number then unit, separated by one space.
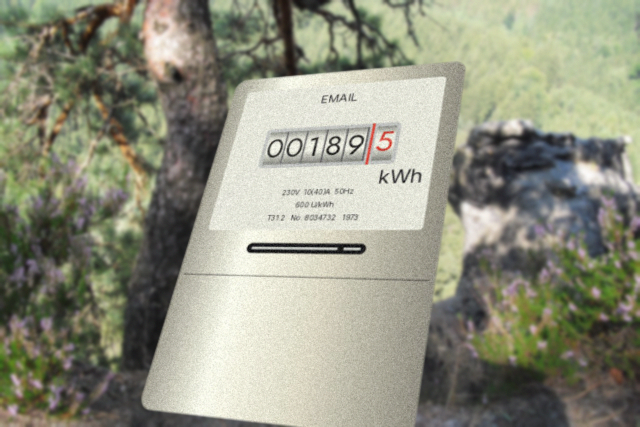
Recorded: 189.5 kWh
